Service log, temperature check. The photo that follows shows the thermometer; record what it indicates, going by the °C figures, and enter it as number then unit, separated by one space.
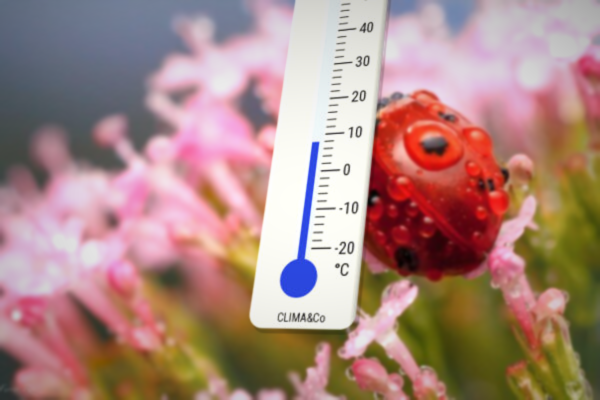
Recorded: 8 °C
